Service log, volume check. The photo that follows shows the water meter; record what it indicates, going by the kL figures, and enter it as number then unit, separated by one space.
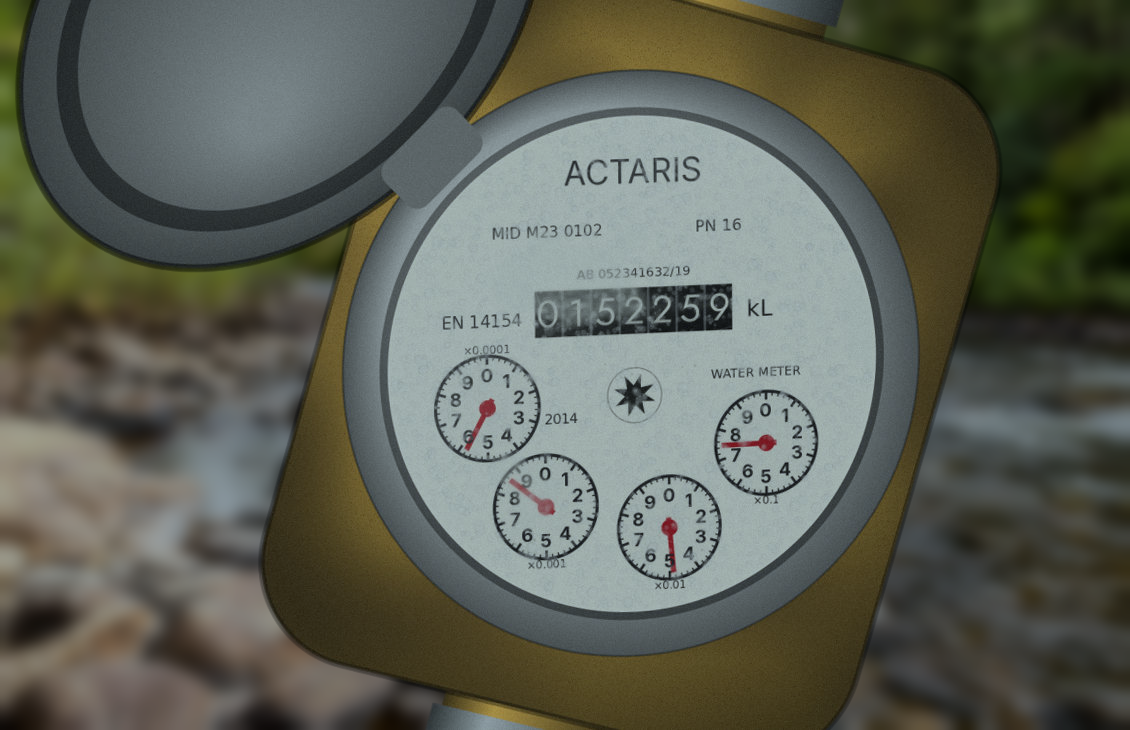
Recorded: 152259.7485 kL
